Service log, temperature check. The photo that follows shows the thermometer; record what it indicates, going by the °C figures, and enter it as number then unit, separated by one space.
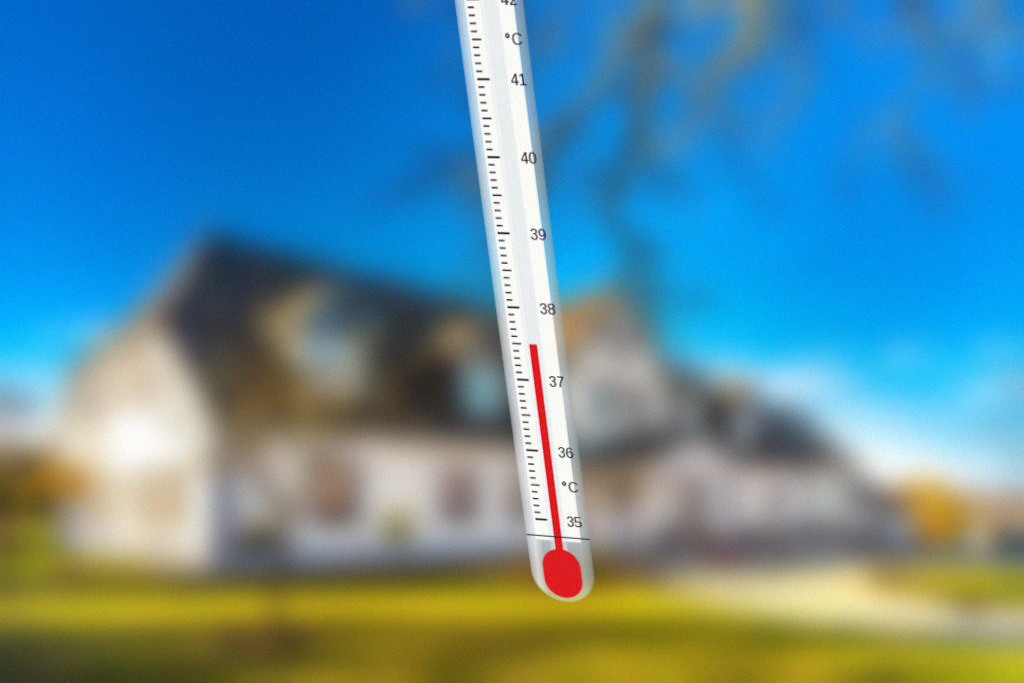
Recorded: 37.5 °C
